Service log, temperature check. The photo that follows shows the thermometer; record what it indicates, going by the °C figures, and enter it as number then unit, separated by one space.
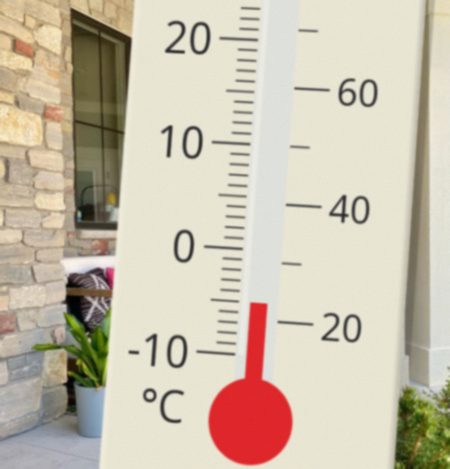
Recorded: -5 °C
